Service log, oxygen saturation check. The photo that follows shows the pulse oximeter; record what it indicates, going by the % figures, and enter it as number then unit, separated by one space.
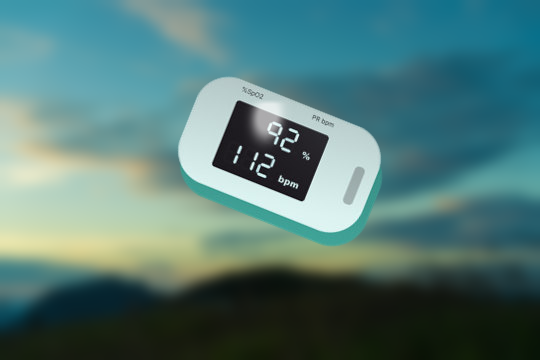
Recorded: 92 %
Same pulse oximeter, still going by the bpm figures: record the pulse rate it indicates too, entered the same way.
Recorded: 112 bpm
